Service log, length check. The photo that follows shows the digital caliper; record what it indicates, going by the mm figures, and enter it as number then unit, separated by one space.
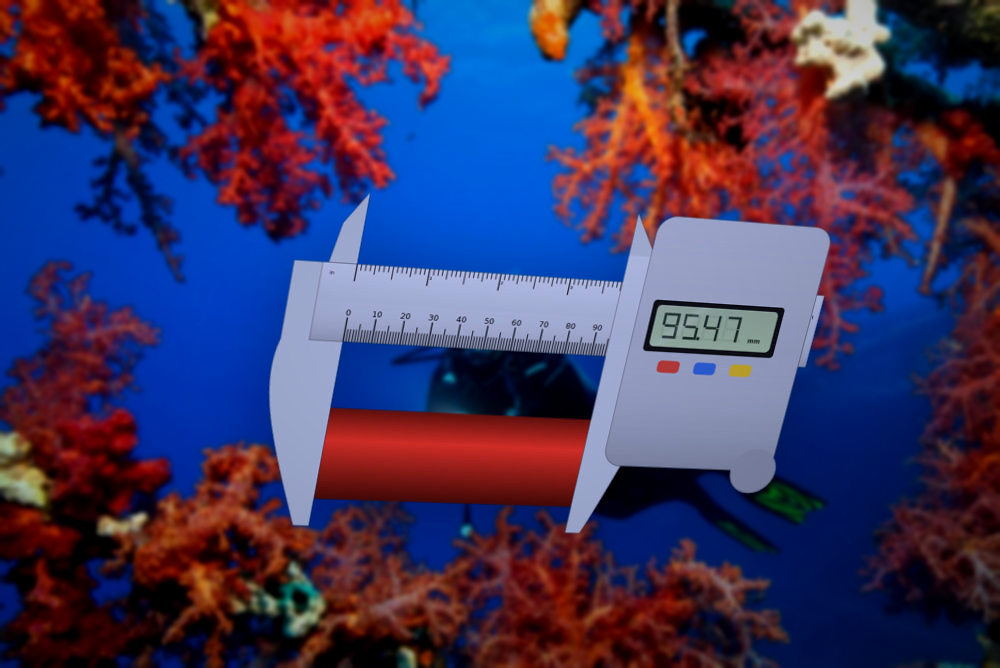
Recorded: 95.47 mm
